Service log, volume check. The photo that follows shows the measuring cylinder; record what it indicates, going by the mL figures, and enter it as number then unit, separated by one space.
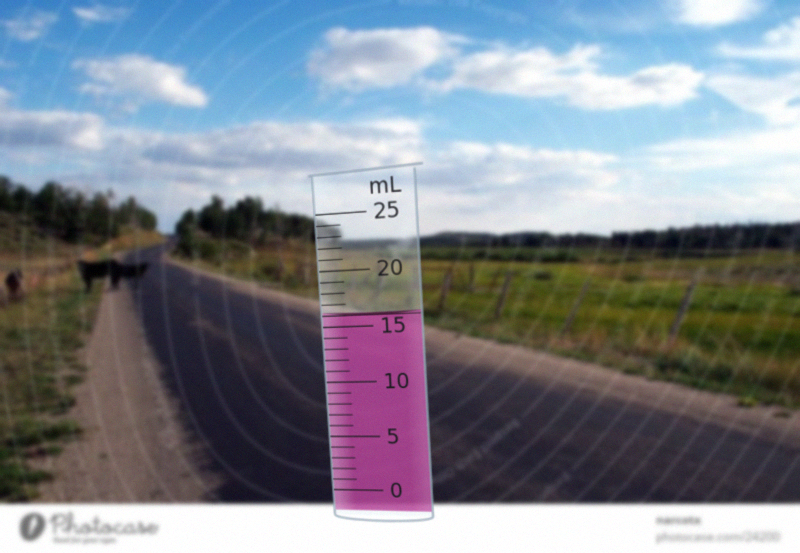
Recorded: 16 mL
